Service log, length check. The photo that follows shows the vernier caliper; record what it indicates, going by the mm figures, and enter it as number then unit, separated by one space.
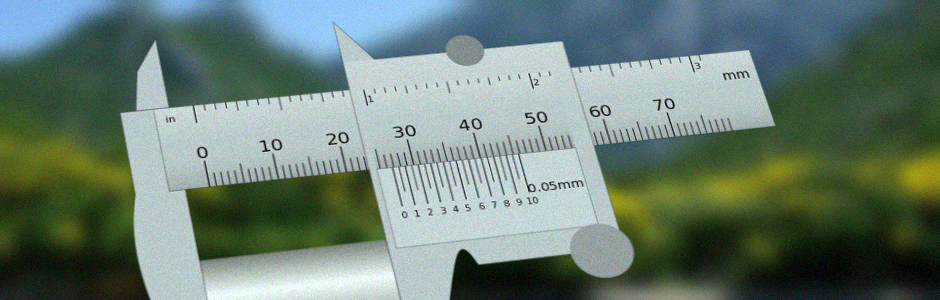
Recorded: 26.8 mm
